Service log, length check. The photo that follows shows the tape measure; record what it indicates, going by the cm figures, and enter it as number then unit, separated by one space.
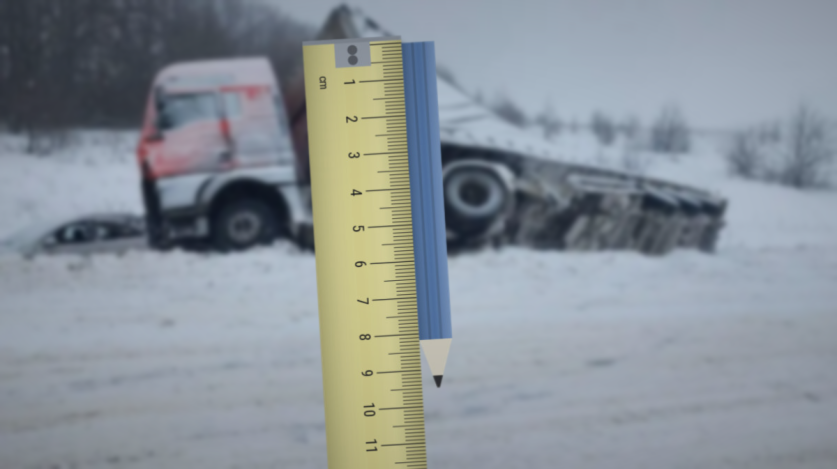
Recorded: 9.5 cm
